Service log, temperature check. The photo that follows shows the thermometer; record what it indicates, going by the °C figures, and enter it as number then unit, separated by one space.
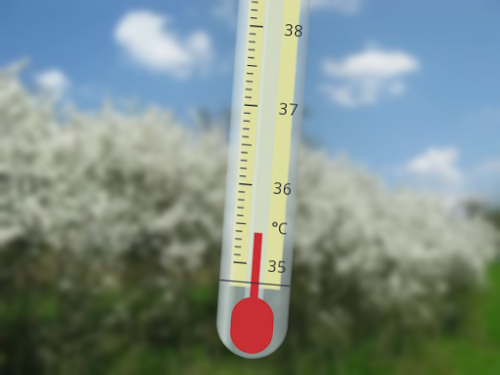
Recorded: 35.4 °C
